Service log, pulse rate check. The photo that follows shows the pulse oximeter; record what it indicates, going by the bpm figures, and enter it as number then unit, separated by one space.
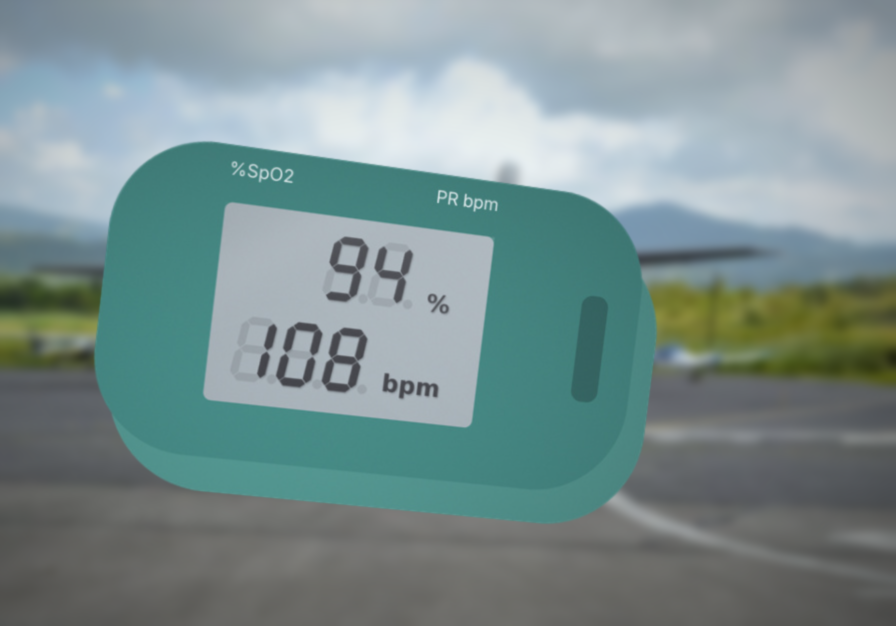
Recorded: 108 bpm
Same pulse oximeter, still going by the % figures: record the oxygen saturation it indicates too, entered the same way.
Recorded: 94 %
